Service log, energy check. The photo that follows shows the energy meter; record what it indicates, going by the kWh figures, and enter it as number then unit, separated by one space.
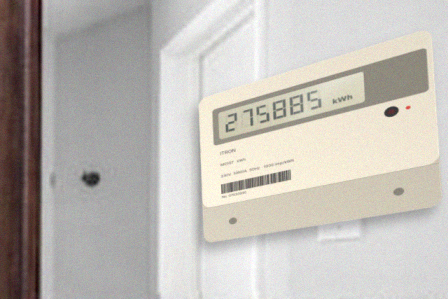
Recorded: 275885 kWh
